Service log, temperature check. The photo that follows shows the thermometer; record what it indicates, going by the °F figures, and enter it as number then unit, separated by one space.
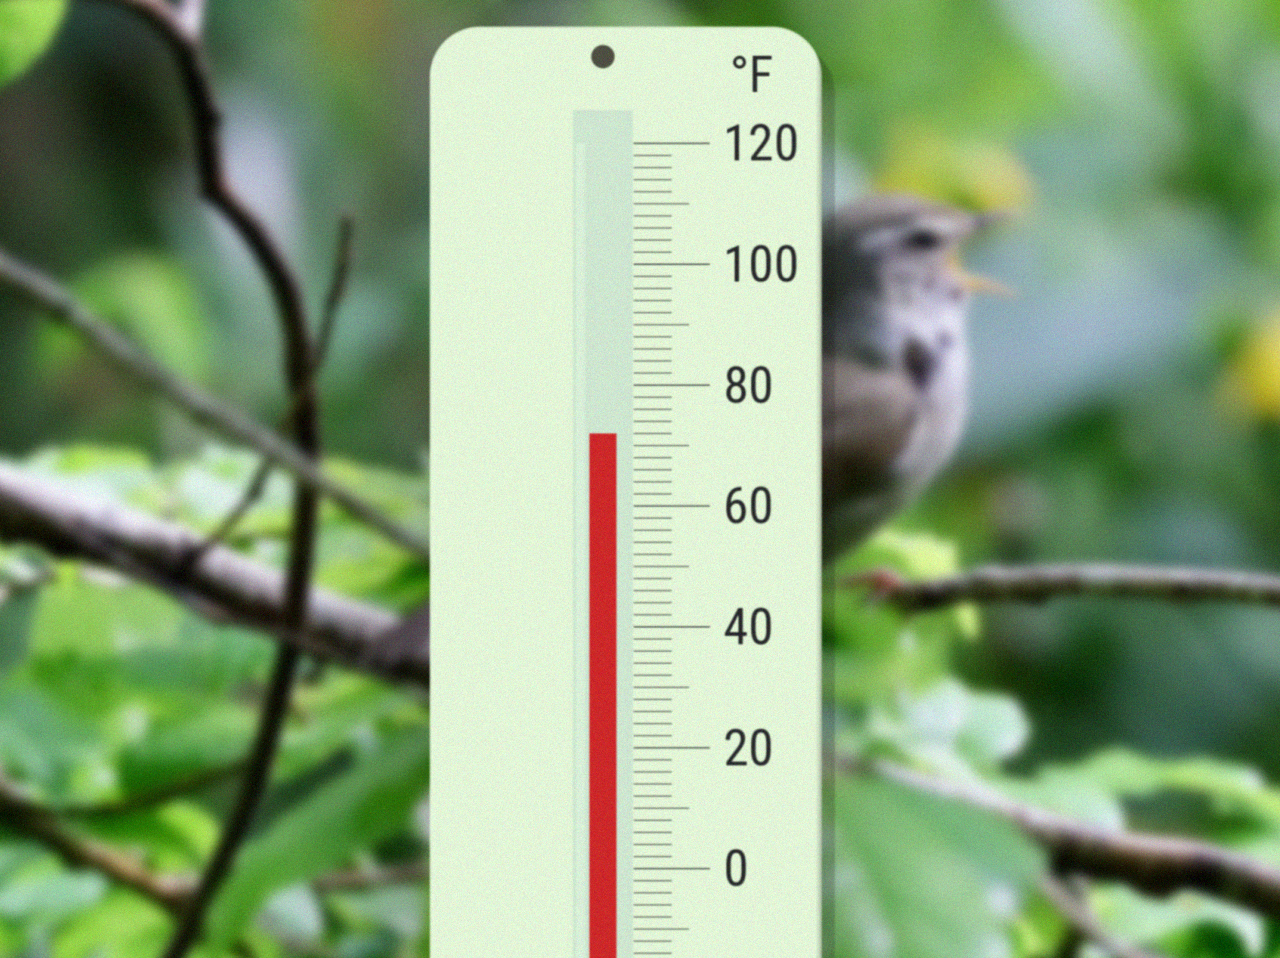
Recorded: 72 °F
